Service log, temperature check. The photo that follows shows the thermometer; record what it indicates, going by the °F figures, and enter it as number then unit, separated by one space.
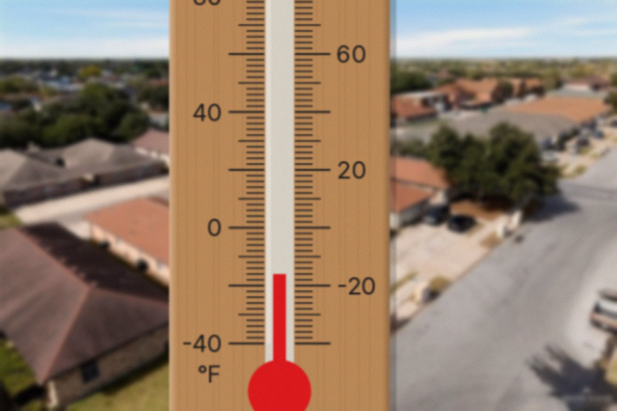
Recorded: -16 °F
